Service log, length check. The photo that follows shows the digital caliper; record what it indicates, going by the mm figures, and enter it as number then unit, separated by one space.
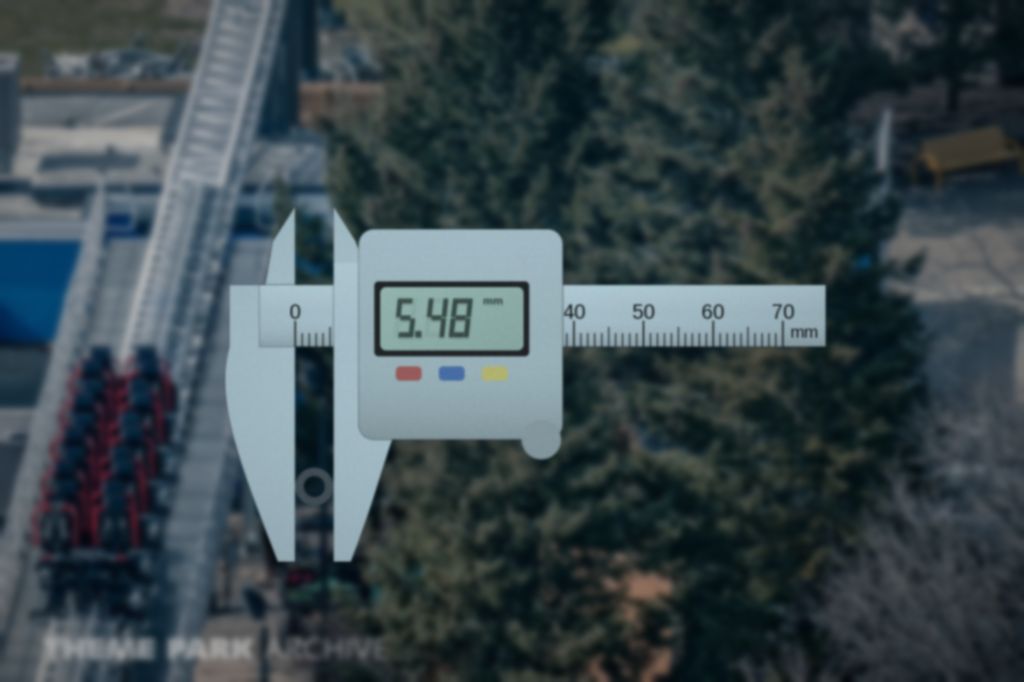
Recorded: 5.48 mm
